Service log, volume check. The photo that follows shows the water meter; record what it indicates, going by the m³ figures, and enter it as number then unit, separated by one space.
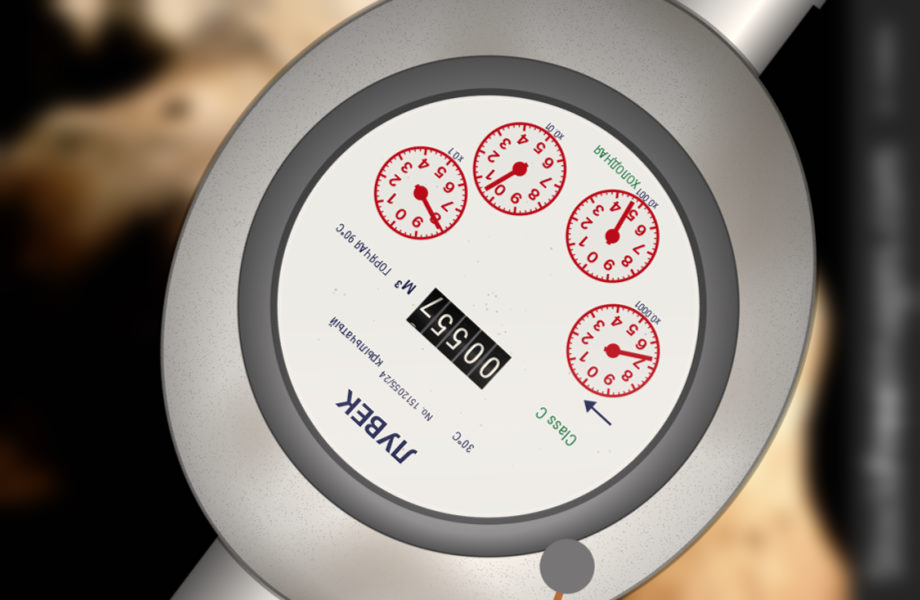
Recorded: 556.8046 m³
